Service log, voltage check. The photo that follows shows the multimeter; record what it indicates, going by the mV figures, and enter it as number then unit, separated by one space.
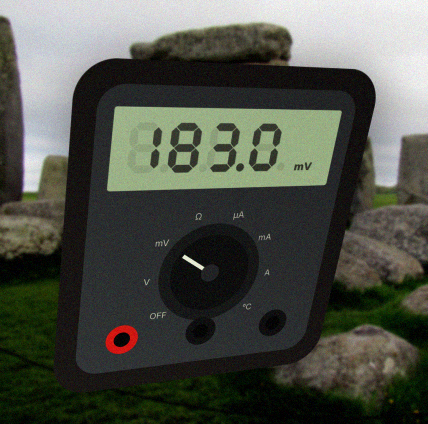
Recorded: 183.0 mV
